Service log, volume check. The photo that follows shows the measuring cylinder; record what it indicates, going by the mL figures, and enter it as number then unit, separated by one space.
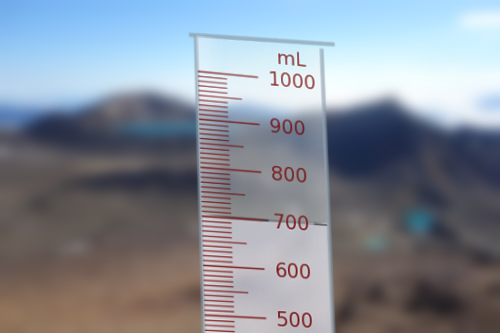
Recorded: 700 mL
